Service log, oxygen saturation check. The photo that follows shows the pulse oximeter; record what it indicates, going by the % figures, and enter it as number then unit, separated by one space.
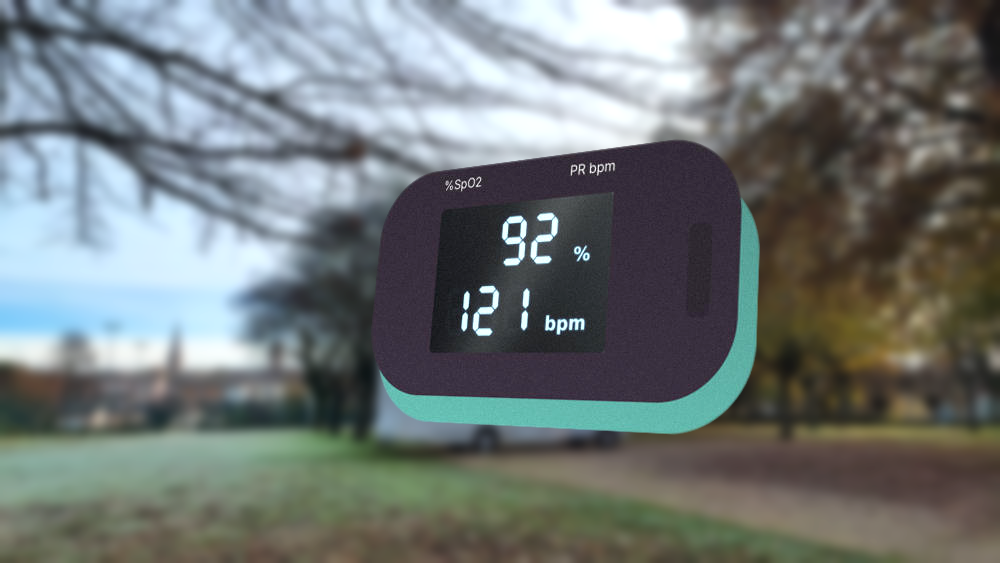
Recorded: 92 %
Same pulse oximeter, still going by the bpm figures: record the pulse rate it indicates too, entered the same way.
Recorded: 121 bpm
